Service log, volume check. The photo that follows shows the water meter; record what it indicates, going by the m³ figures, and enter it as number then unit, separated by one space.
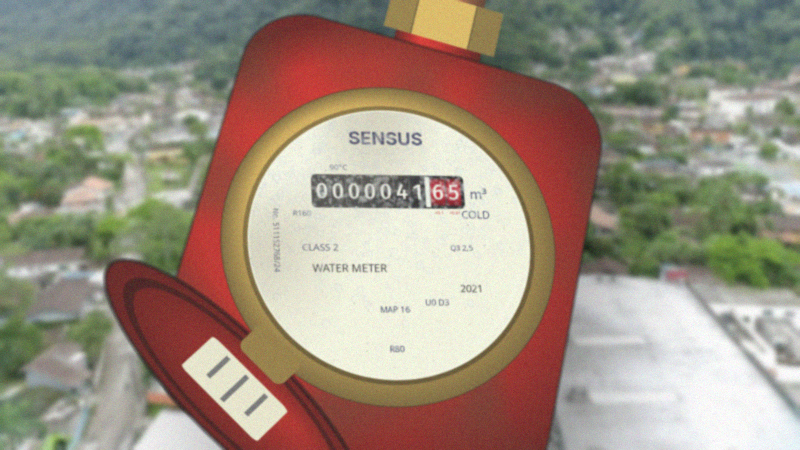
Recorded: 41.65 m³
